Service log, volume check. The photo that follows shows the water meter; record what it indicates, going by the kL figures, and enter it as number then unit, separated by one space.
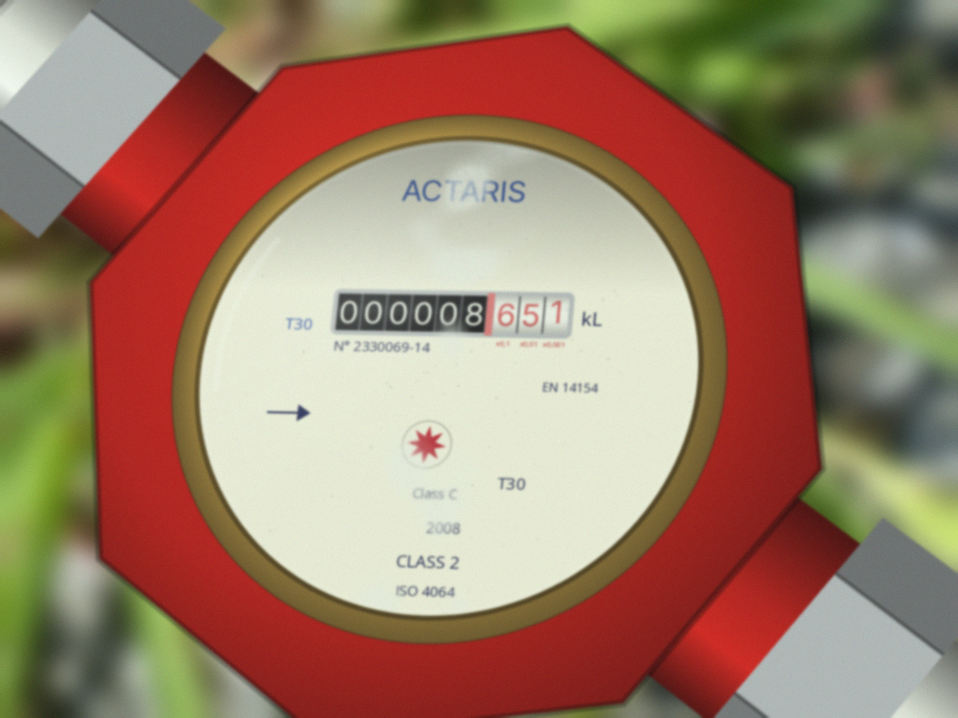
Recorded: 8.651 kL
